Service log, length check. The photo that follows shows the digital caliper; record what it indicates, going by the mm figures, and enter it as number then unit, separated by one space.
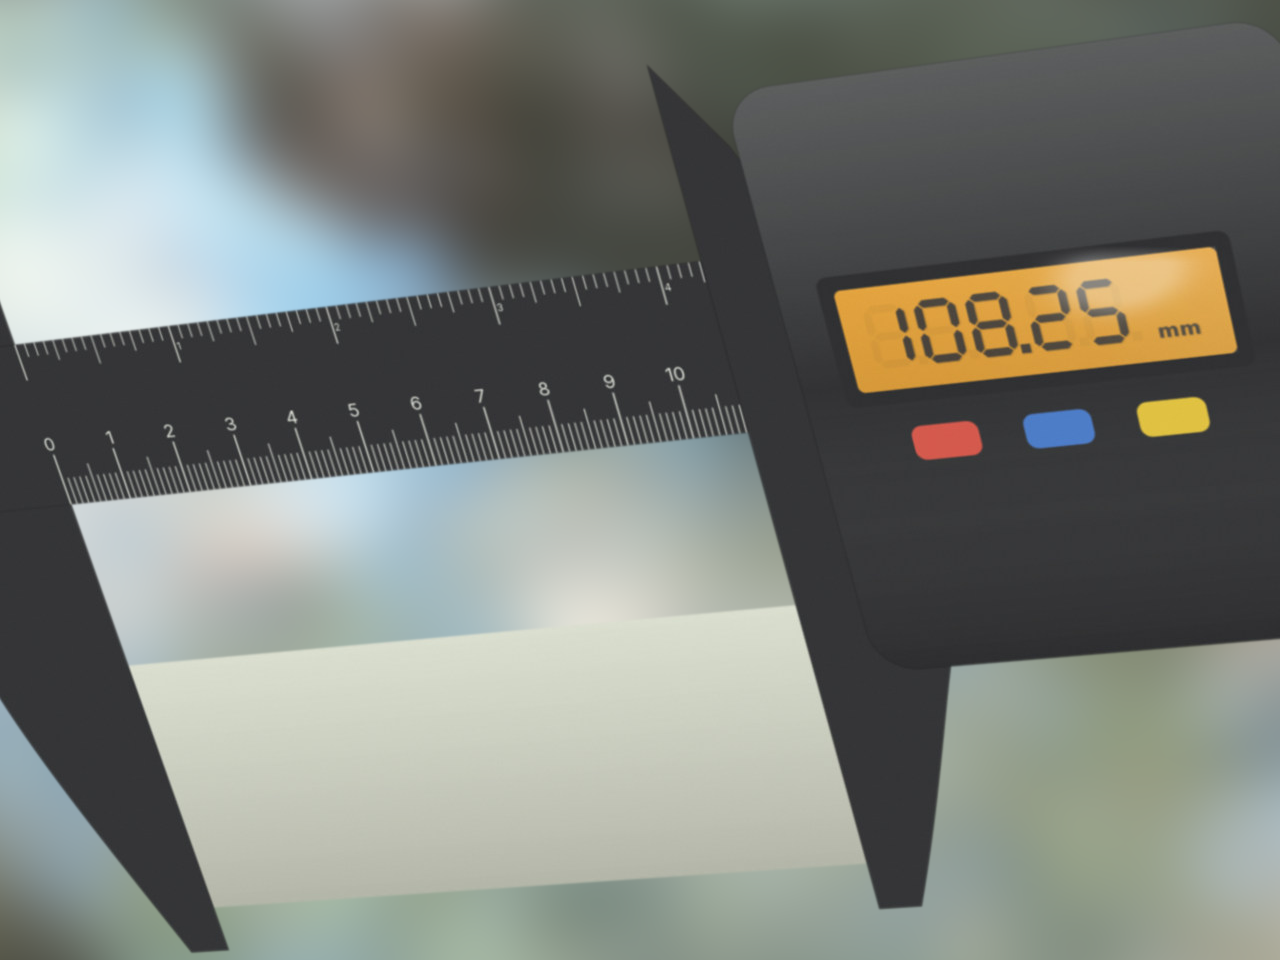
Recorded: 108.25 mm
